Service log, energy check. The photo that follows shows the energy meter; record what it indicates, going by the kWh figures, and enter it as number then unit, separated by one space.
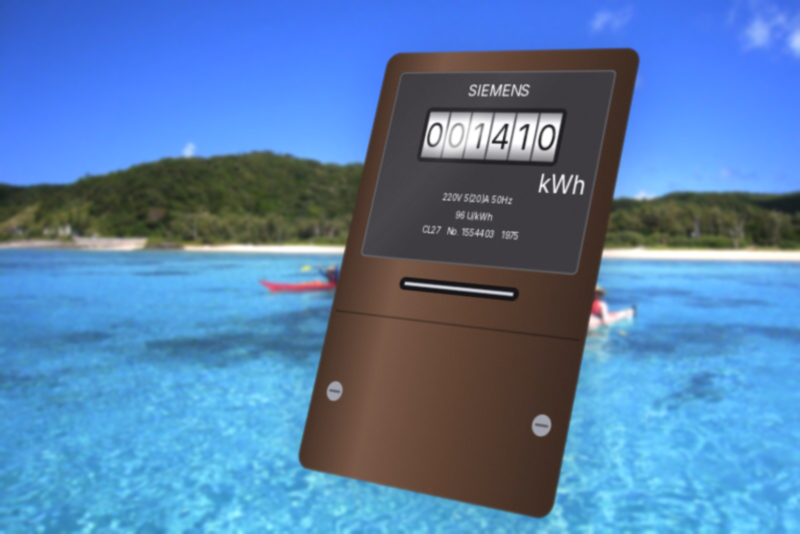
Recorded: 1410 kWh
